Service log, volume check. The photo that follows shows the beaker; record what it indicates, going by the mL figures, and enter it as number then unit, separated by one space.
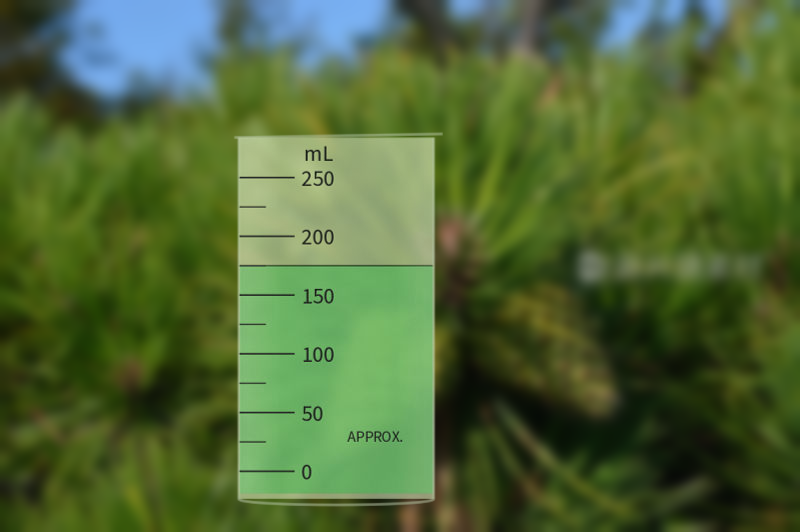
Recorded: 175 mL
